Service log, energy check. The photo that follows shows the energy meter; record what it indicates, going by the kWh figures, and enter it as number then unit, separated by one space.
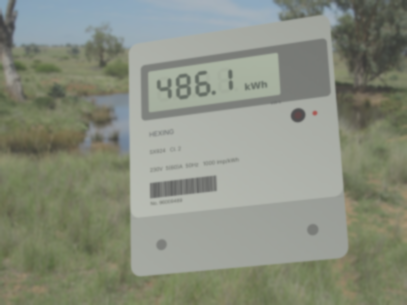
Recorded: 486.1 kWh
